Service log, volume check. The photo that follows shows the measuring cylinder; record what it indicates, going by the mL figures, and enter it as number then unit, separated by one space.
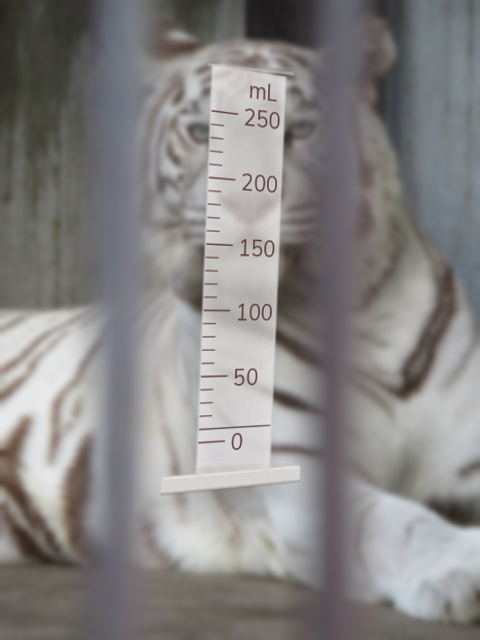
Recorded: 10 mL
